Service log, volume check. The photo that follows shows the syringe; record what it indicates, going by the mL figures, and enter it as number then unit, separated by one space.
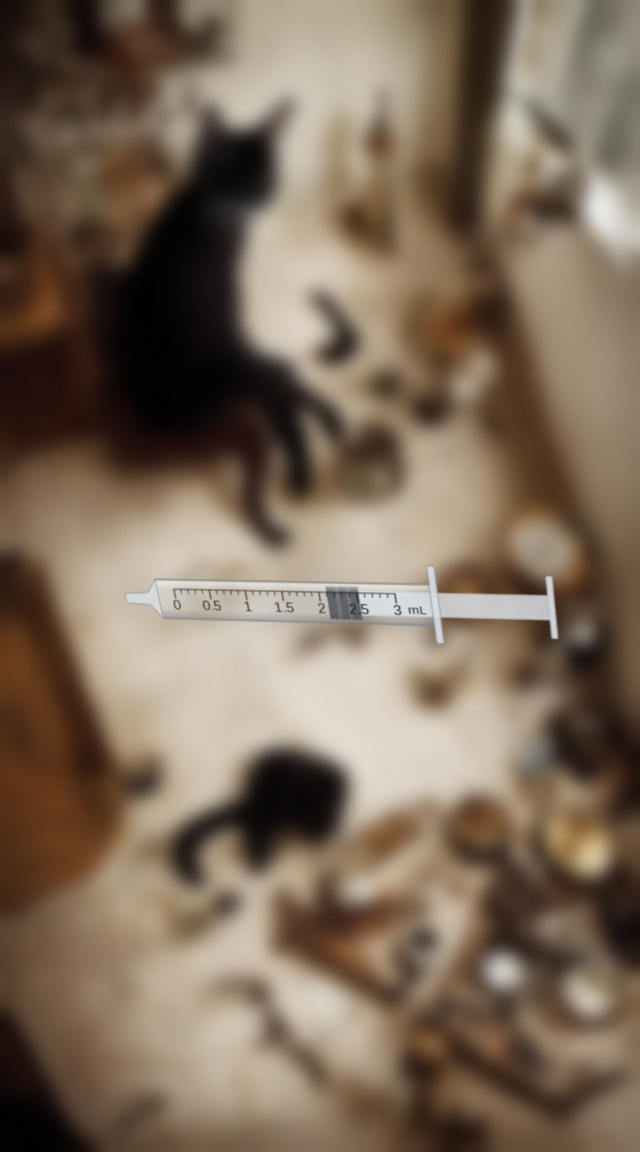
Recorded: 2.1 mL
